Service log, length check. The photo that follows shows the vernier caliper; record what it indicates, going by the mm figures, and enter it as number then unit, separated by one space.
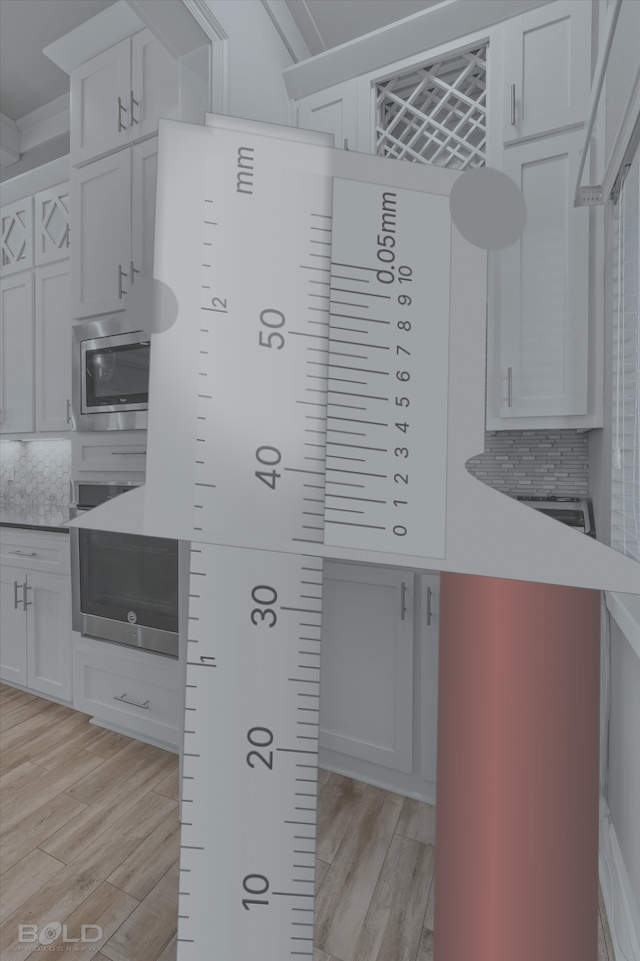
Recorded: 36.6 mm
